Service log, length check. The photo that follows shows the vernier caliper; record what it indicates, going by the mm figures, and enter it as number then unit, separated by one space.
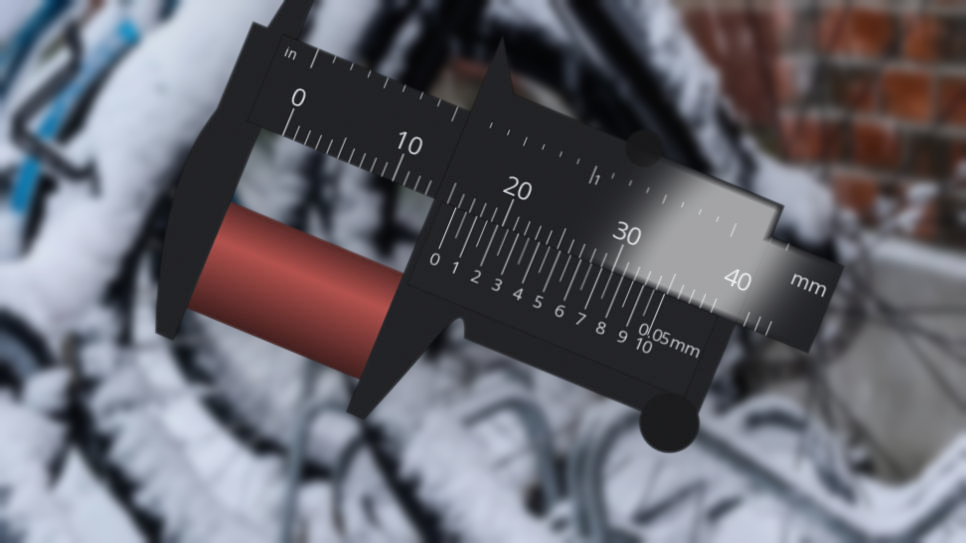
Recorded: 15.8 mm
